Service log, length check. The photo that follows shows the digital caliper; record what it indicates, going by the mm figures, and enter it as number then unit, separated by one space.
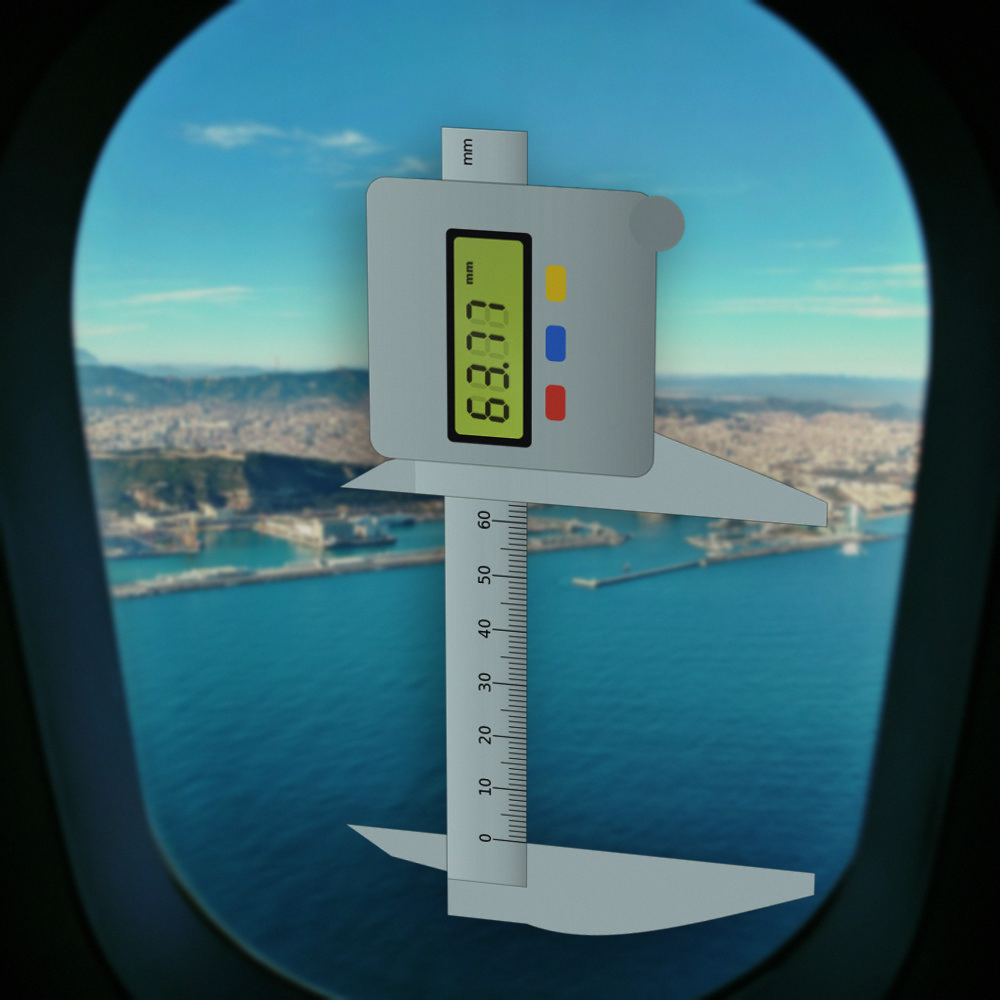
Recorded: 63.77 mm
